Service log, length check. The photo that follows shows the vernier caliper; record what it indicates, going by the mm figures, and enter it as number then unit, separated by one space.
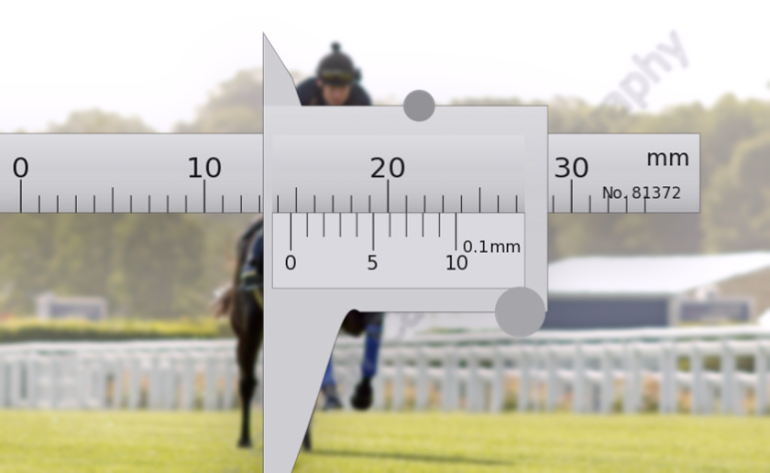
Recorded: 14.7 mm
